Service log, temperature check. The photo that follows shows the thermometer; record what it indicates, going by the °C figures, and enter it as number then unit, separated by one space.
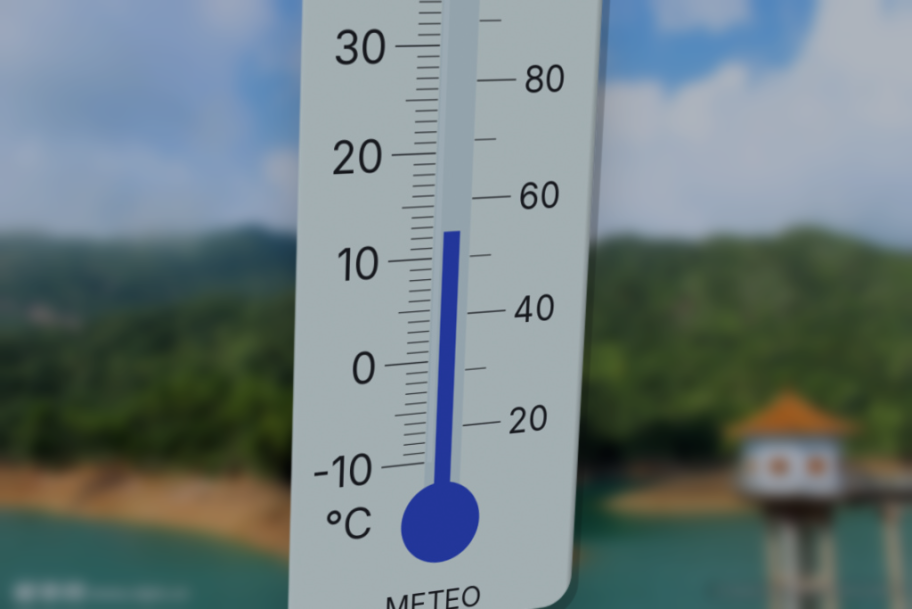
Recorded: 12.5 °C
